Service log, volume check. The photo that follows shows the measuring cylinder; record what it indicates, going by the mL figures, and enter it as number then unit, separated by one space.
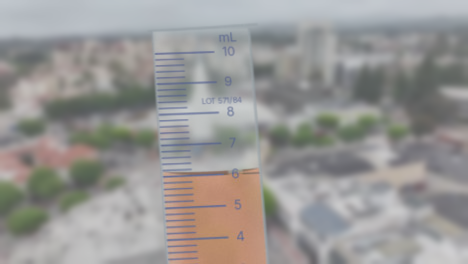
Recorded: 6 mL
